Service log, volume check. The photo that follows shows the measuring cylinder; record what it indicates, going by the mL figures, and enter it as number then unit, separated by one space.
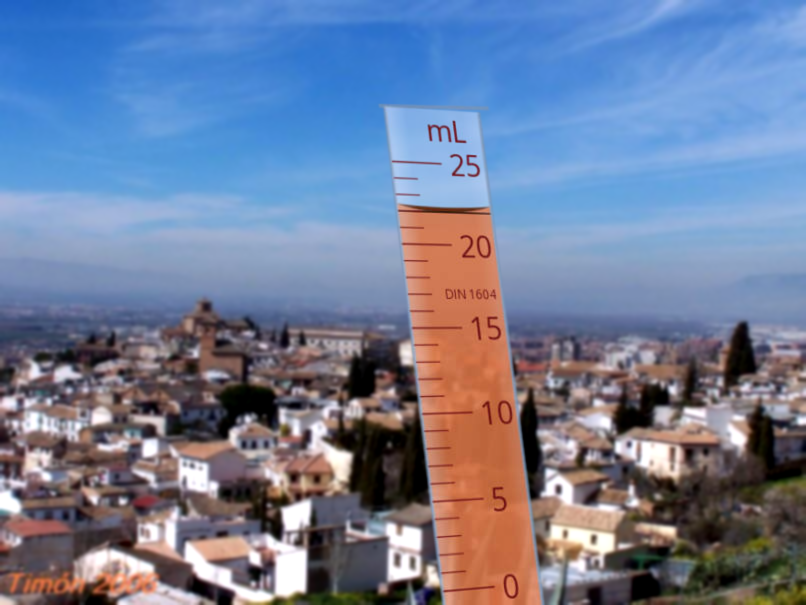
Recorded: 22 mL
